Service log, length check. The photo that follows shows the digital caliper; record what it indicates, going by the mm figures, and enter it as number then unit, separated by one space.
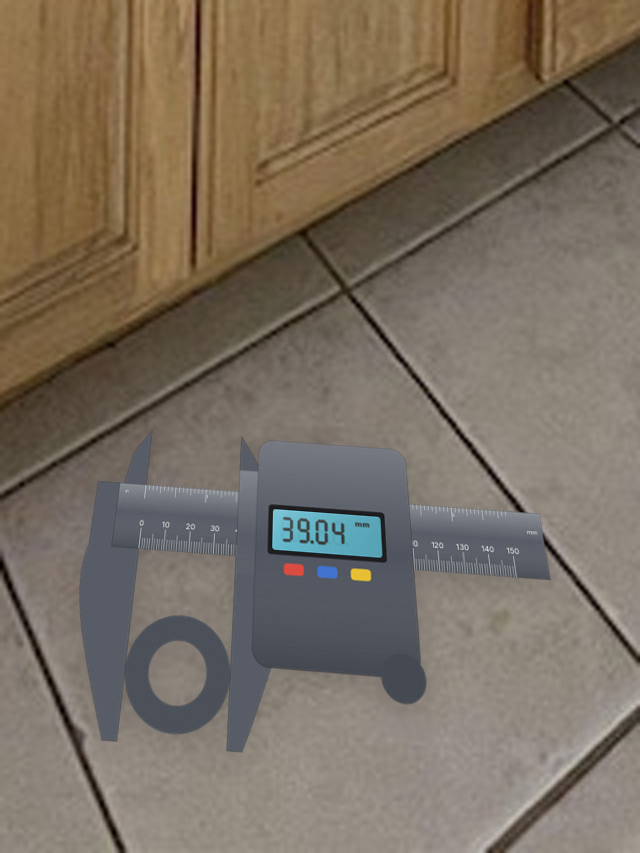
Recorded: 39.04 mm
